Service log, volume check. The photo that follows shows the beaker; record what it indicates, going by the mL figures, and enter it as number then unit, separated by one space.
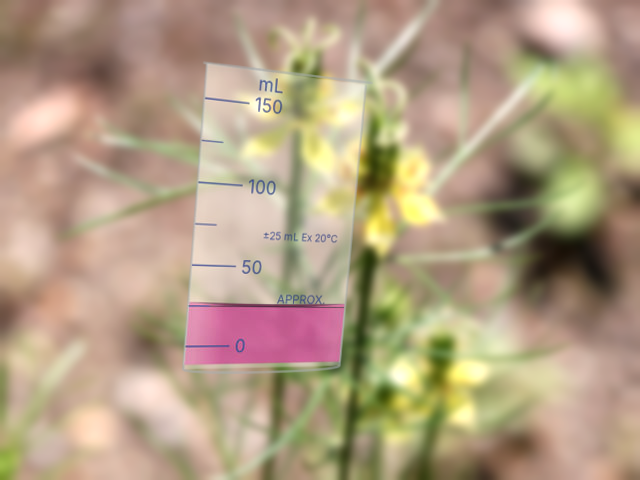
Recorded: 25 mL
